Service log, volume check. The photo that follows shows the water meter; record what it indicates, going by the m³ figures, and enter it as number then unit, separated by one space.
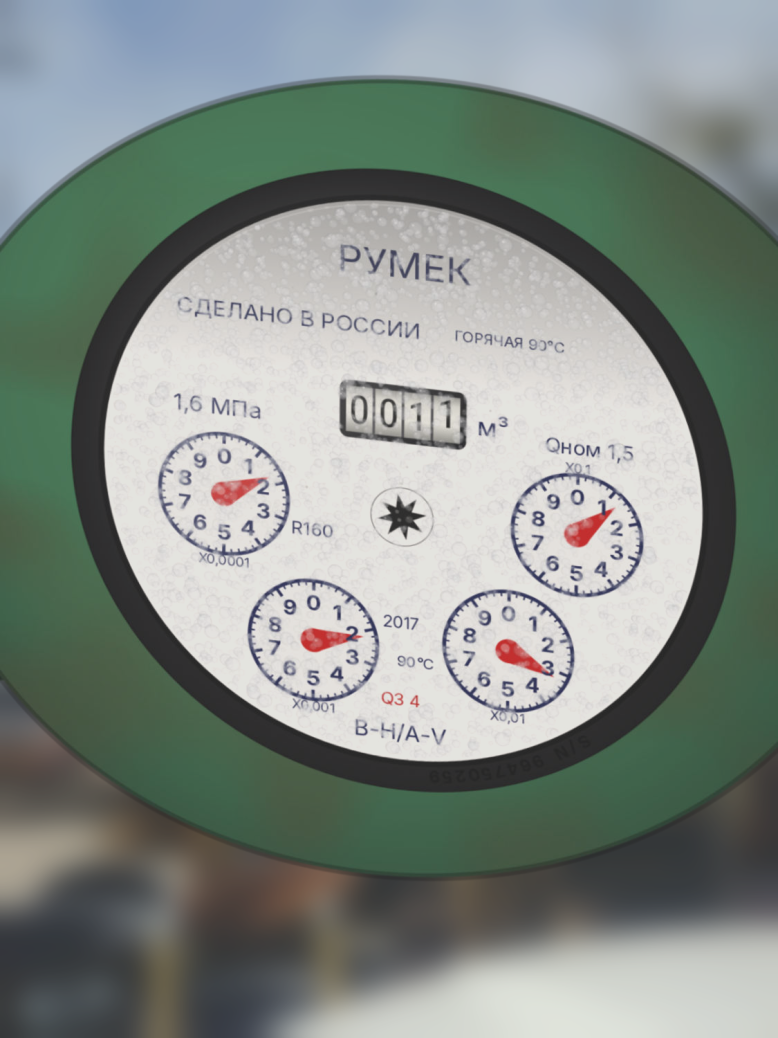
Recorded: 11.1321 m³
